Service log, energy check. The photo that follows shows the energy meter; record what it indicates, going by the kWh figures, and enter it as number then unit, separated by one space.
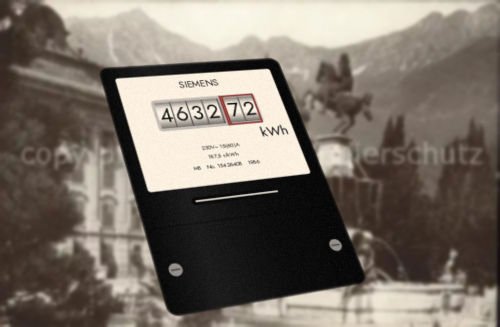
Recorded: 4632.72 kWh
